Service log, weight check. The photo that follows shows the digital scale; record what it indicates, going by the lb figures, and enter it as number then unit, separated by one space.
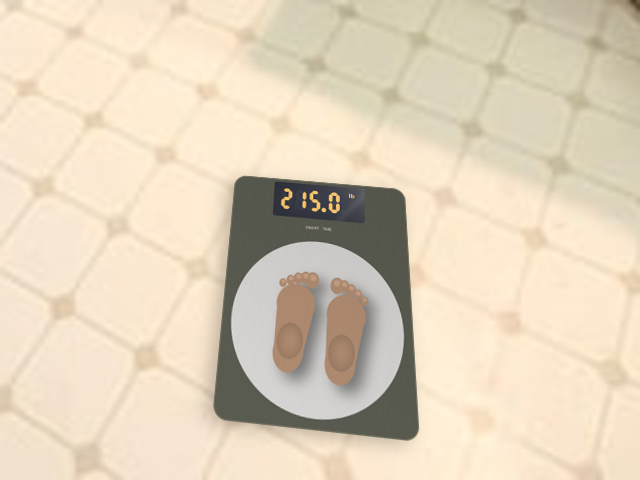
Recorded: 215.0 lb
